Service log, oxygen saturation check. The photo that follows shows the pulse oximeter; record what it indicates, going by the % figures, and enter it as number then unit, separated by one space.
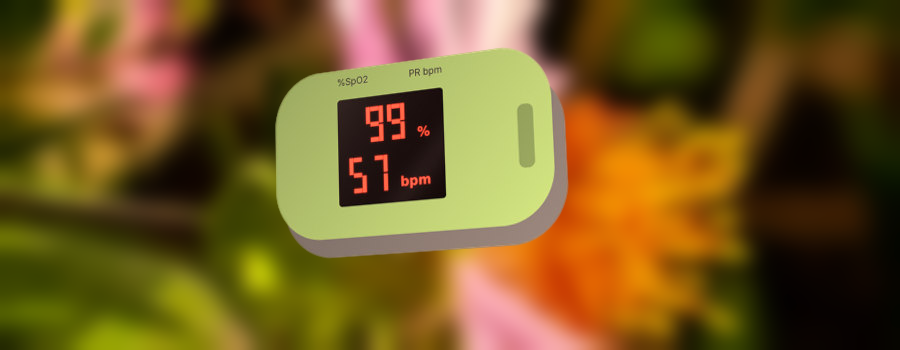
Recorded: 99 %
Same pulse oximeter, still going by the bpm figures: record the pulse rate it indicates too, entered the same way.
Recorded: 57 bpm
